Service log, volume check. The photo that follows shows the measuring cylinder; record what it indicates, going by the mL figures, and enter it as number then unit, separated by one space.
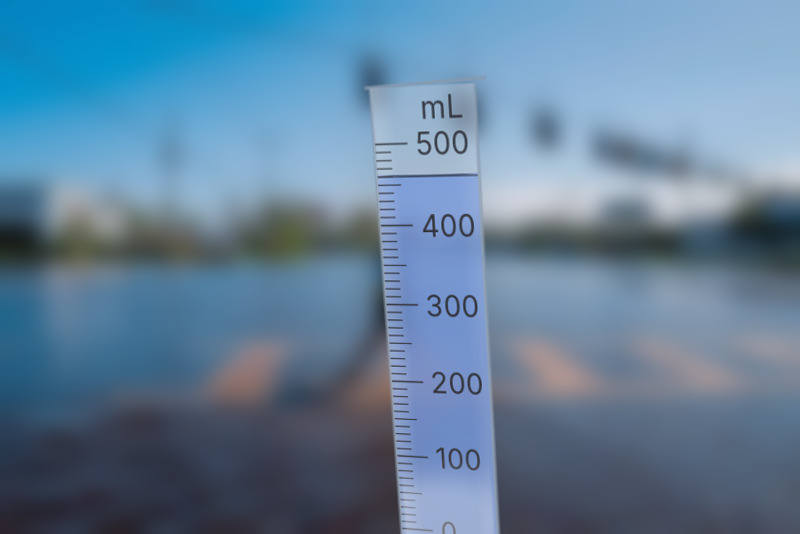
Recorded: 460 mL
